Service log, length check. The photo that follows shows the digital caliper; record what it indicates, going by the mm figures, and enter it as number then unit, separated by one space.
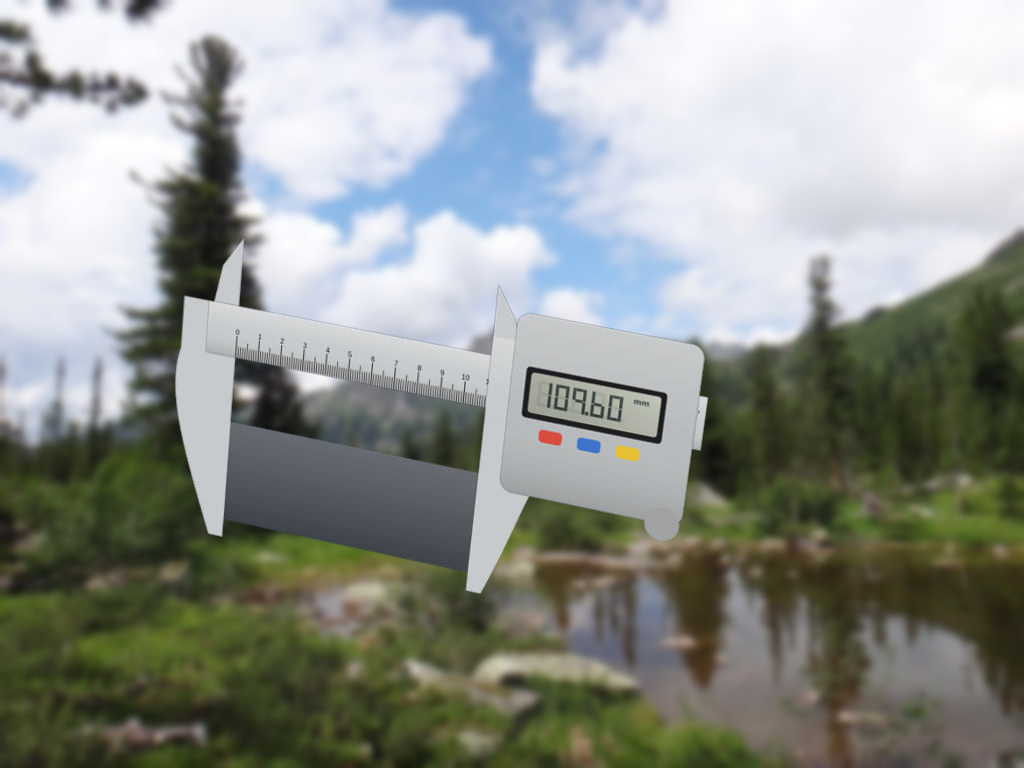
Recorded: 109.60 mm
